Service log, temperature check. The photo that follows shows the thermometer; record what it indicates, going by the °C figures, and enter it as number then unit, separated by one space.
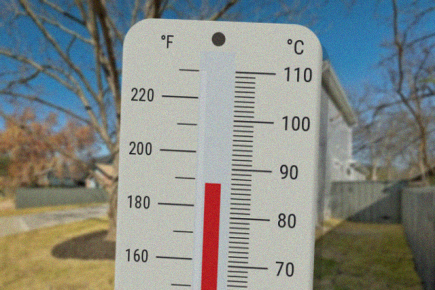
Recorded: 87 °C
